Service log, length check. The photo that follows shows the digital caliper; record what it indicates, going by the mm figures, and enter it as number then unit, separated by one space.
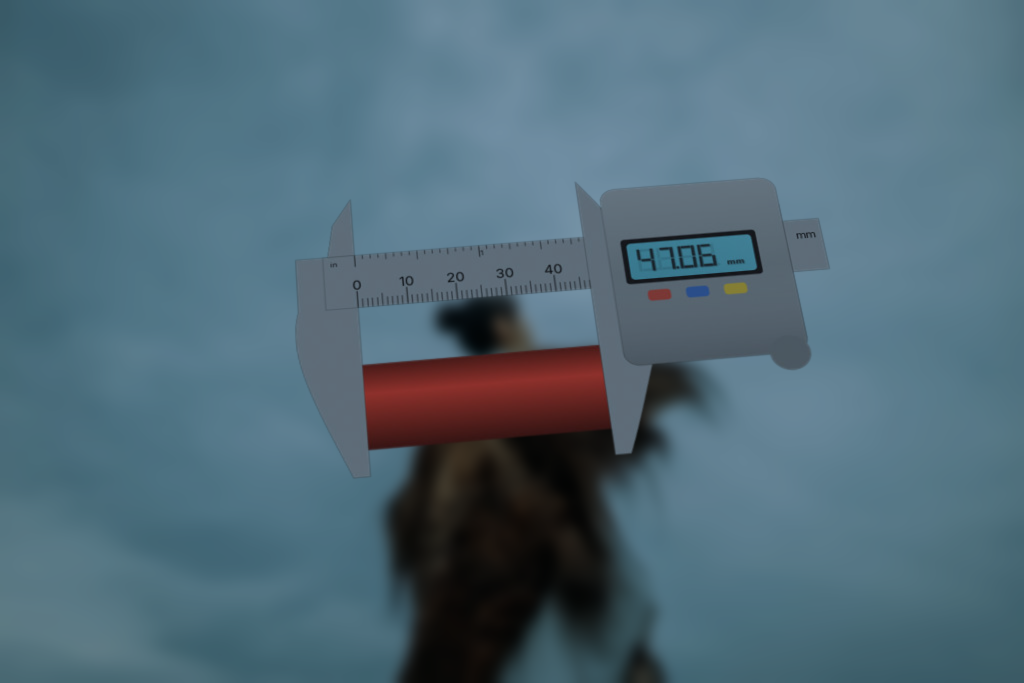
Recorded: 47.06 mm
